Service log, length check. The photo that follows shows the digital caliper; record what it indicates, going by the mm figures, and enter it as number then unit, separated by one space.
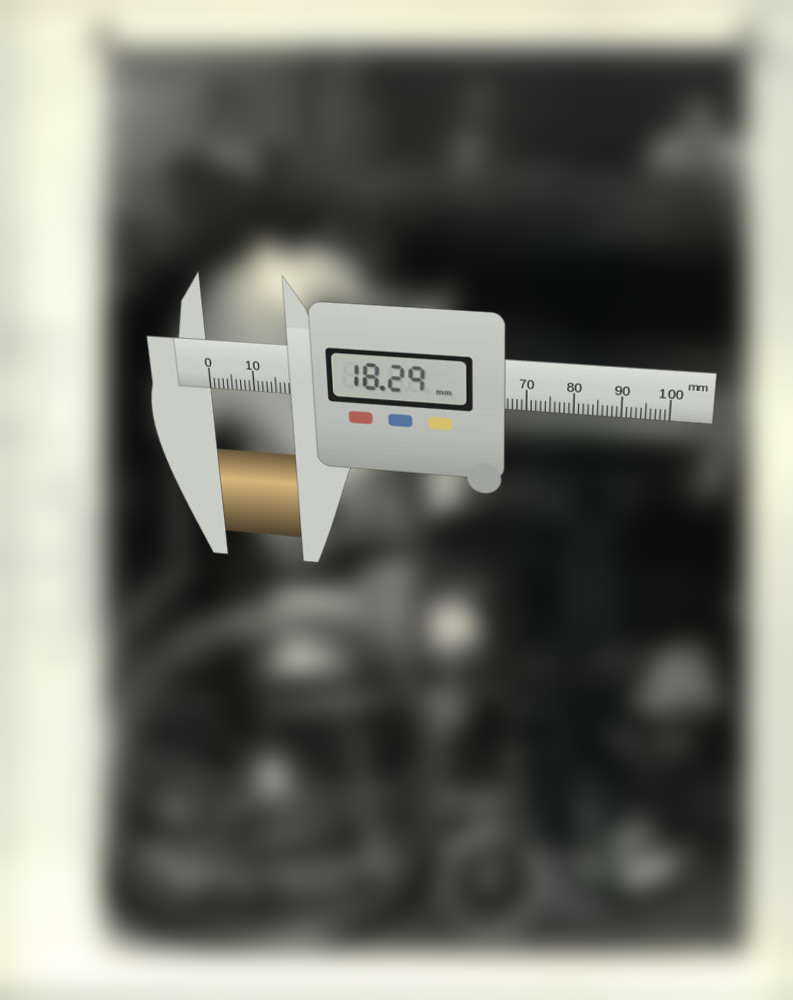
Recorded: 18.29 mm
